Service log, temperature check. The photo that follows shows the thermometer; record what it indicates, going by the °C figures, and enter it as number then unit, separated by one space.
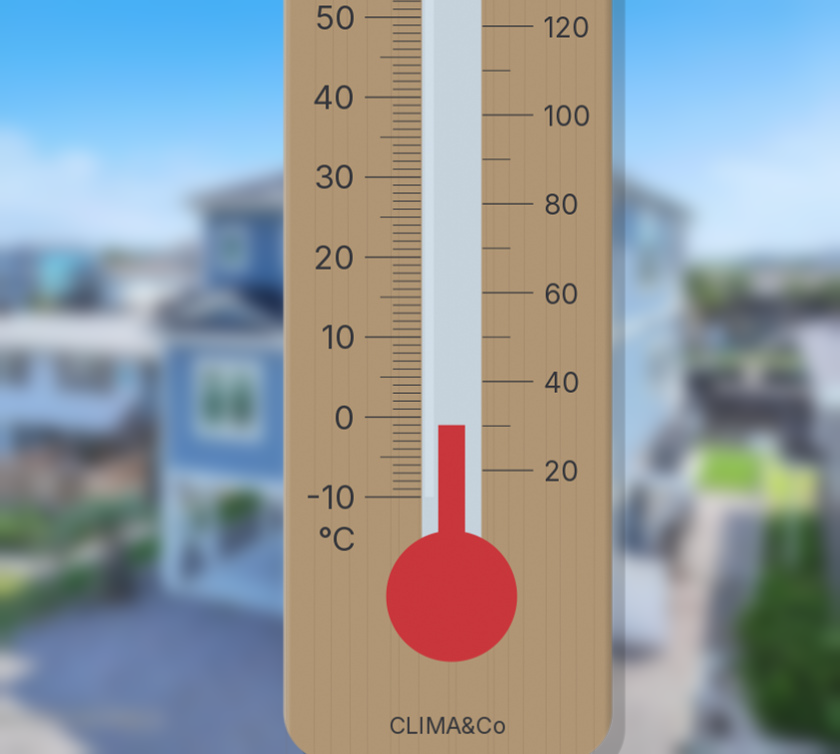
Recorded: -1 °C
